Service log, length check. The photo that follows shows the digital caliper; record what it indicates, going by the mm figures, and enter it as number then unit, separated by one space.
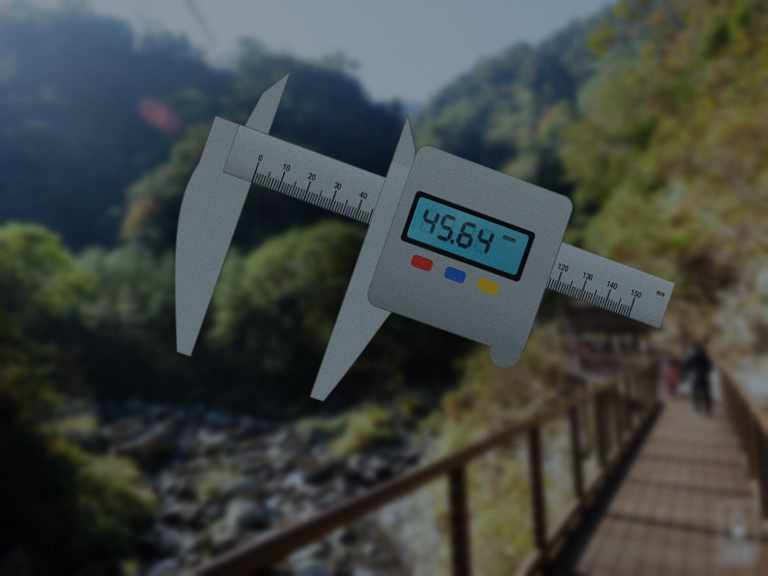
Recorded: 45.64 mm
